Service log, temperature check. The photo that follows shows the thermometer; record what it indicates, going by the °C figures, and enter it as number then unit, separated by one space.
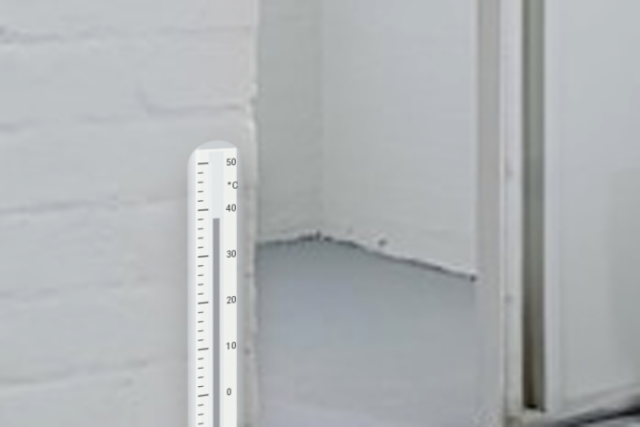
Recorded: 38 °C
